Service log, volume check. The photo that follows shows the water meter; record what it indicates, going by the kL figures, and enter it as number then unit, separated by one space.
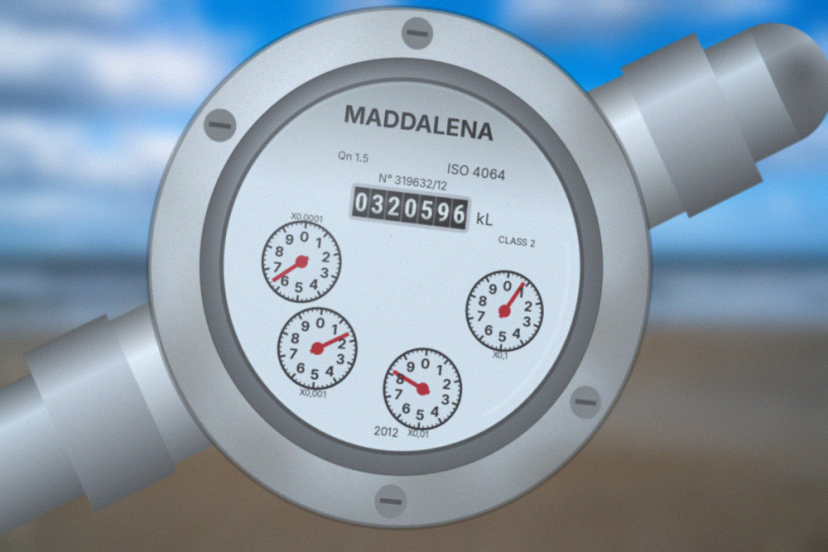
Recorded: 320596.0816 kL
